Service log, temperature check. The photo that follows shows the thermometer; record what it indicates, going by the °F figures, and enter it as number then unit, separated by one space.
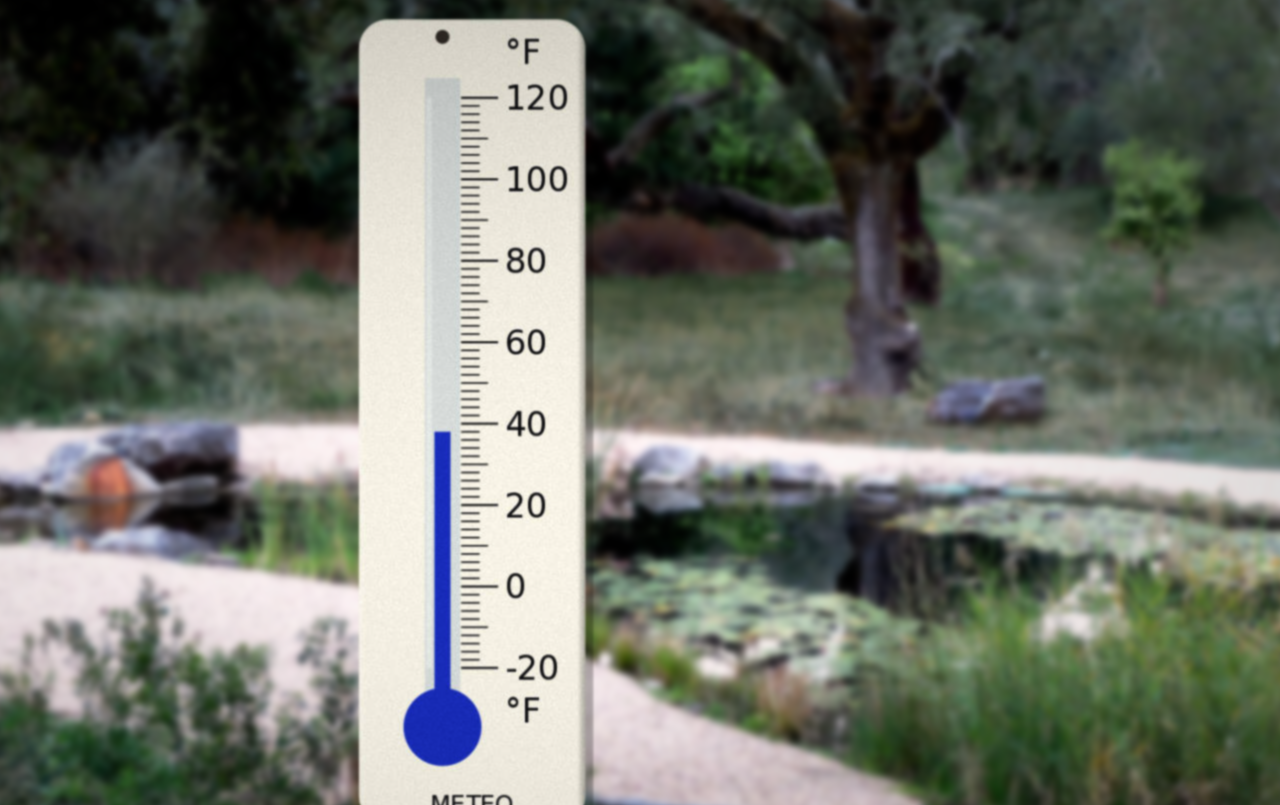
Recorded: 38 °F
